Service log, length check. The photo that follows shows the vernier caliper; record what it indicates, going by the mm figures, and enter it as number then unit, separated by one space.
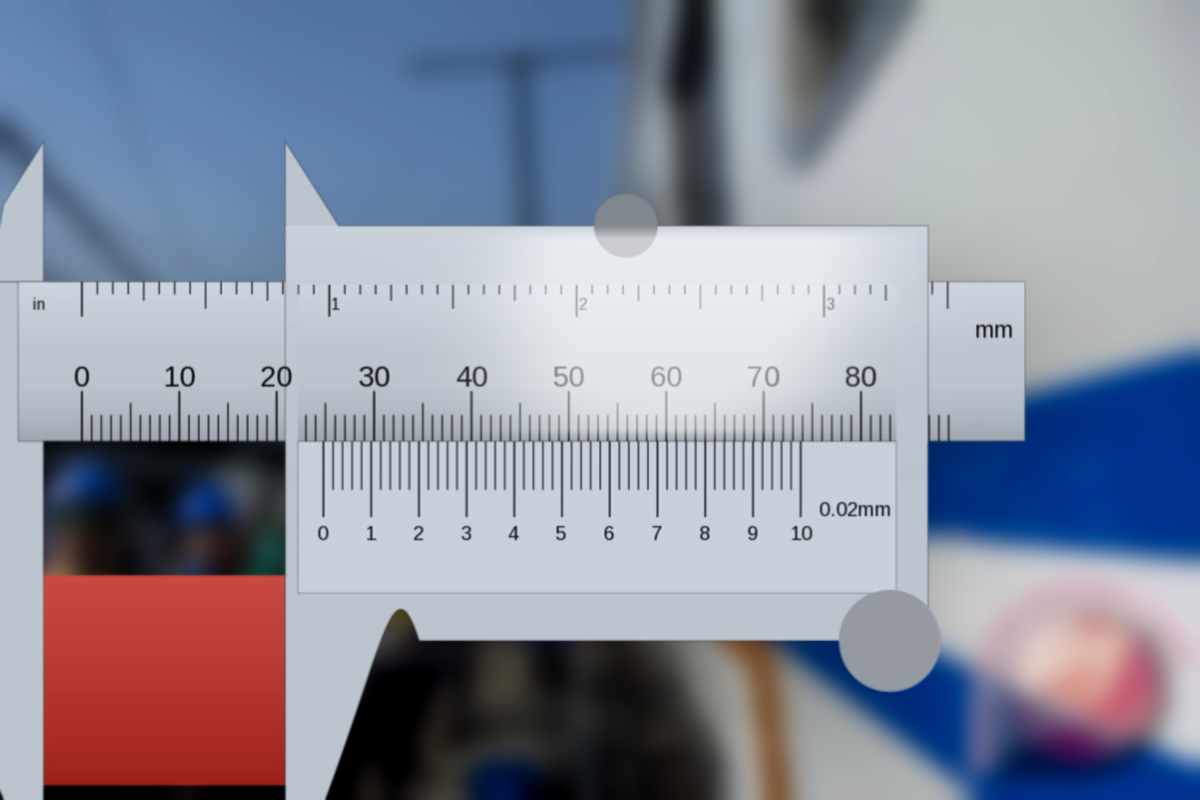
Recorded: 24.8 mm
